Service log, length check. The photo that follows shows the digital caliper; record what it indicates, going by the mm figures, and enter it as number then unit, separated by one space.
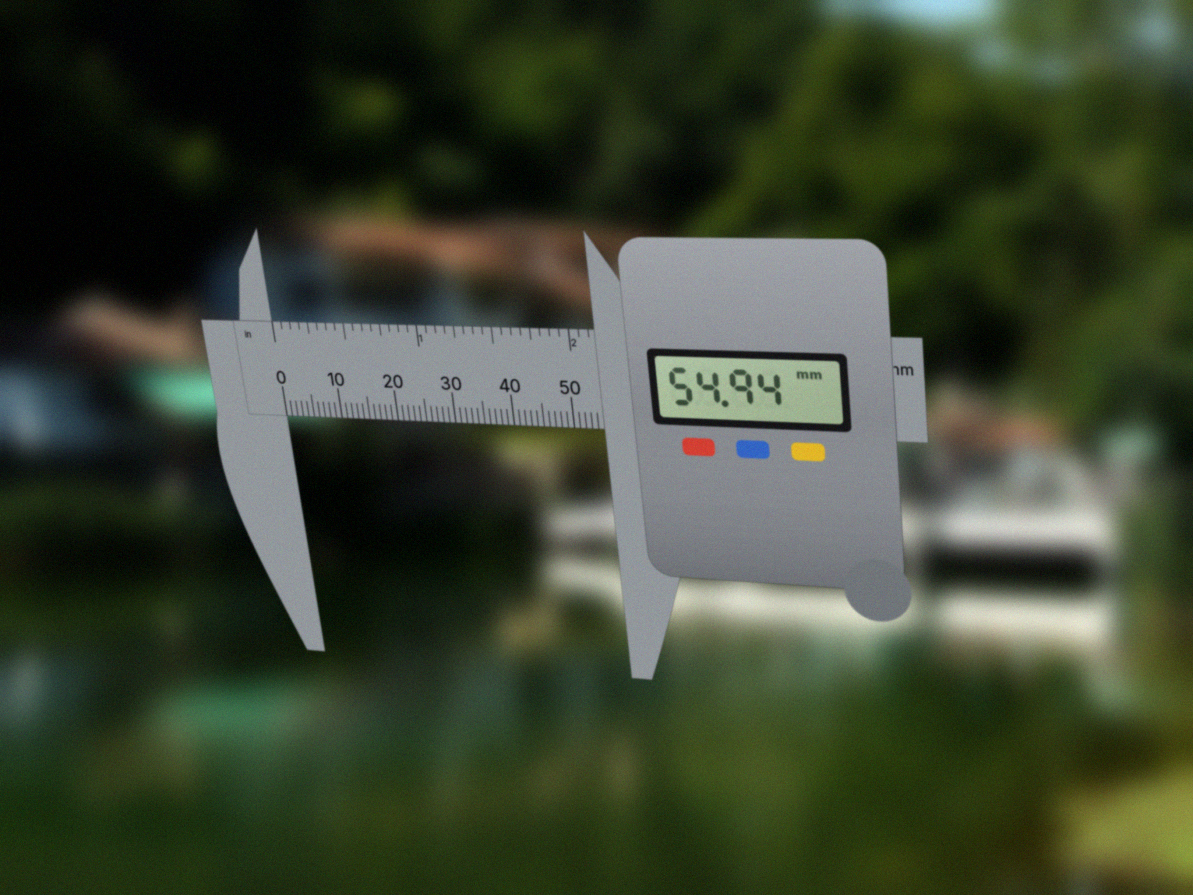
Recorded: 54.94 mm
